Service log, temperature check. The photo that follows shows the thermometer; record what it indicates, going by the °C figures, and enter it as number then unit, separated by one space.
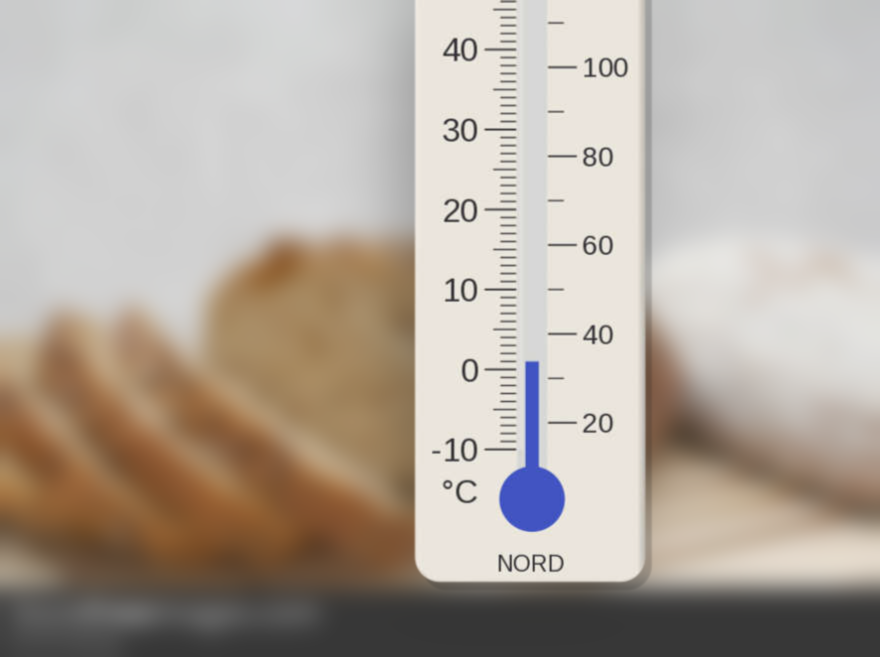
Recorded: 1 °C
